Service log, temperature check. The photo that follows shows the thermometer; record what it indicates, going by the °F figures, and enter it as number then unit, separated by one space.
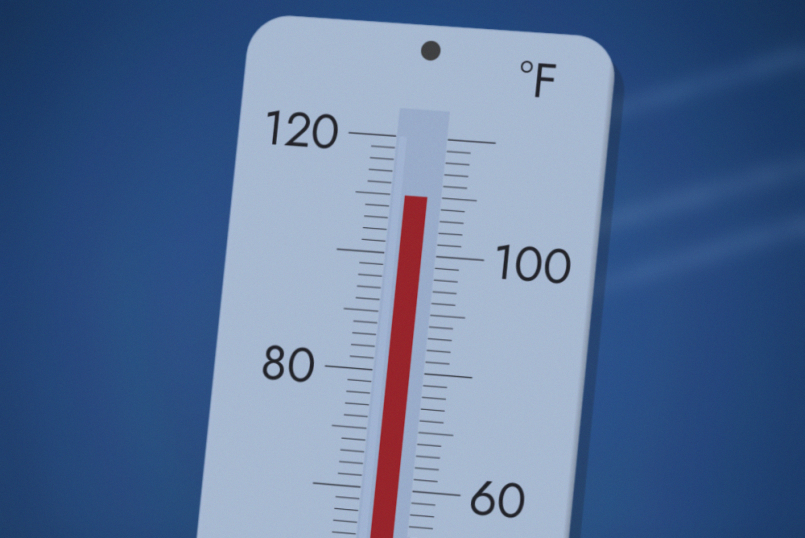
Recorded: 110 °F
